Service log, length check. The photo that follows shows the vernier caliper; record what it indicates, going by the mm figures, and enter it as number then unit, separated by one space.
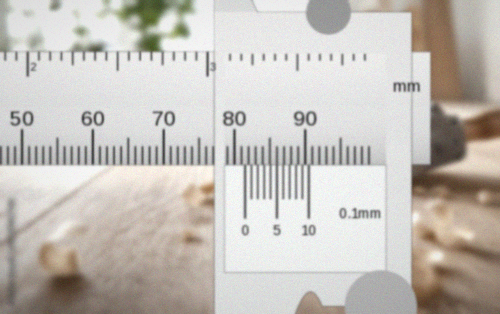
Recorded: 81.5 mm
